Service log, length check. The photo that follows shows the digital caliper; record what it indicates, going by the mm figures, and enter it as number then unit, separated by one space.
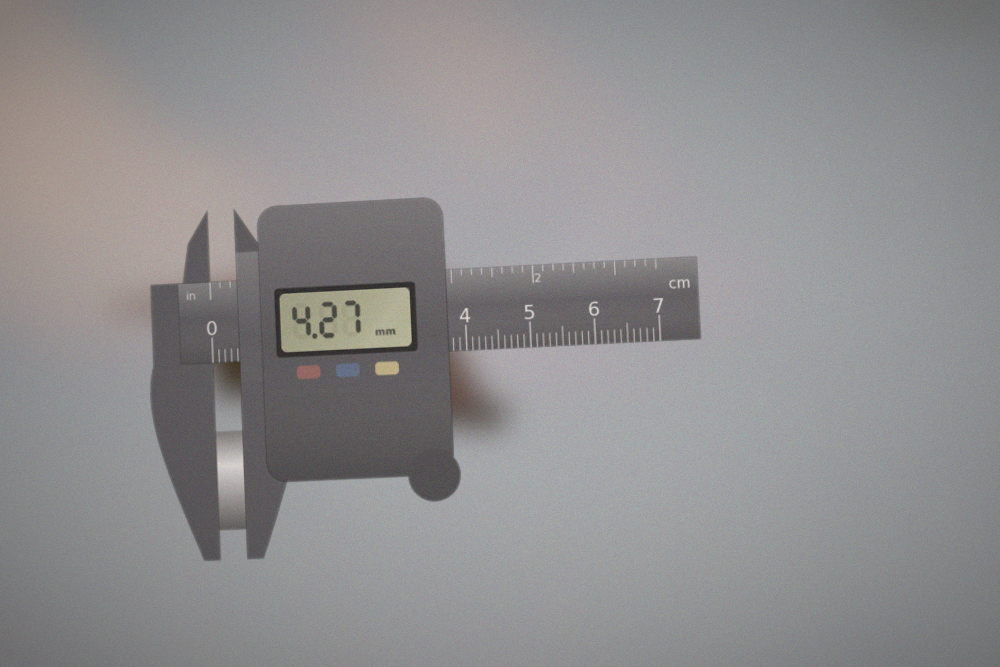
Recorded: 4.27 mm
